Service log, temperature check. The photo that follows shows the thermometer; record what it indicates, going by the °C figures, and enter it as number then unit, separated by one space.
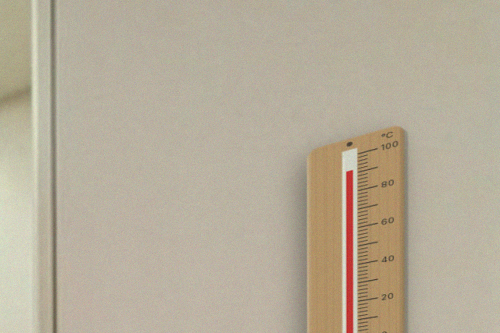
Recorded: 92 °C
